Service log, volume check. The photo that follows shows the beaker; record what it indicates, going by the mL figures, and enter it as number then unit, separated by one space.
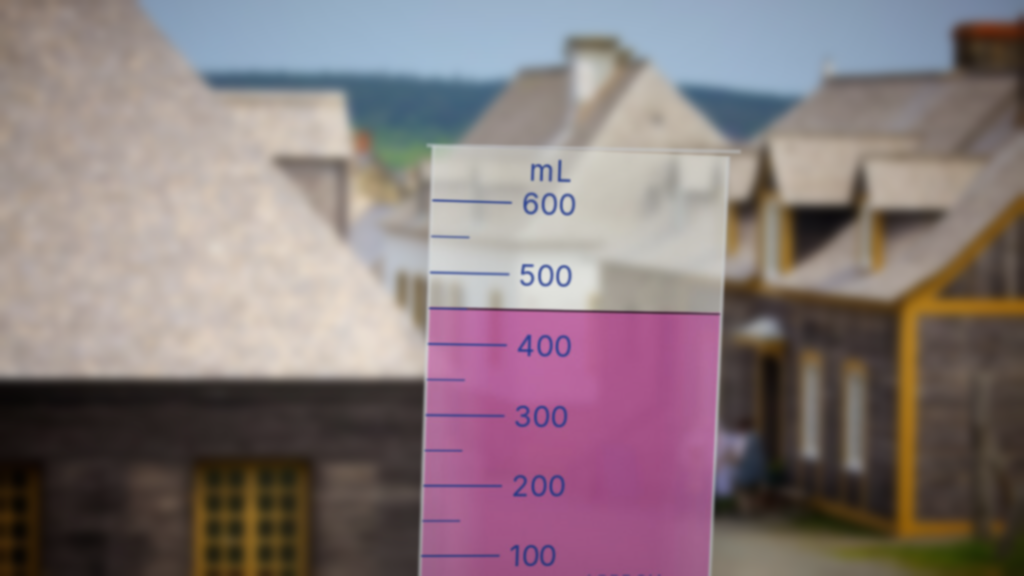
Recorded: 450 mL
